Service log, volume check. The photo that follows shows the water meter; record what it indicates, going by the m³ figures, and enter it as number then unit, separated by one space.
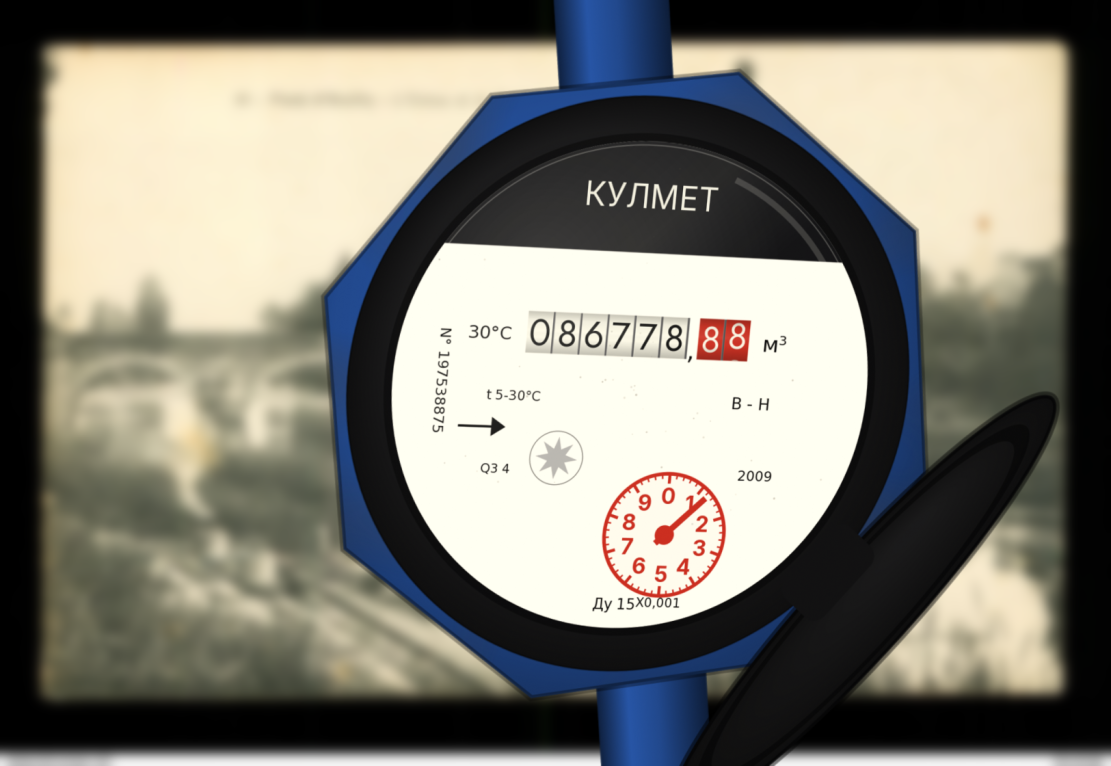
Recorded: 86778.881 m³
